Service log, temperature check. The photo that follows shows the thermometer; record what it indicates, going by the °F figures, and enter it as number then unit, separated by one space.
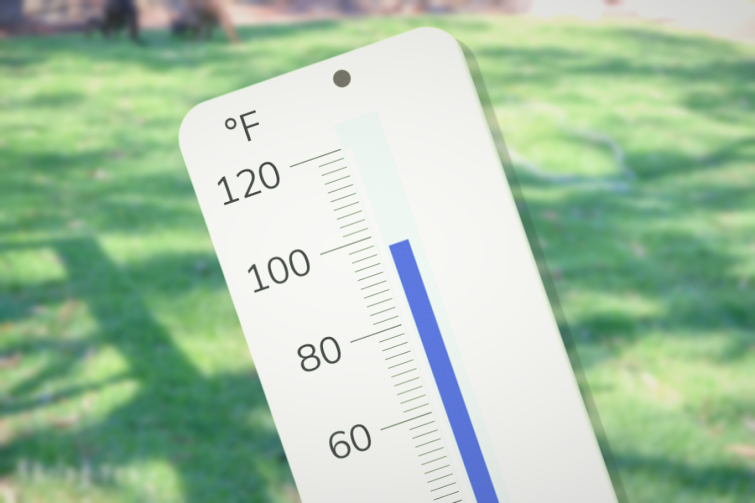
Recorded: 97 °F
